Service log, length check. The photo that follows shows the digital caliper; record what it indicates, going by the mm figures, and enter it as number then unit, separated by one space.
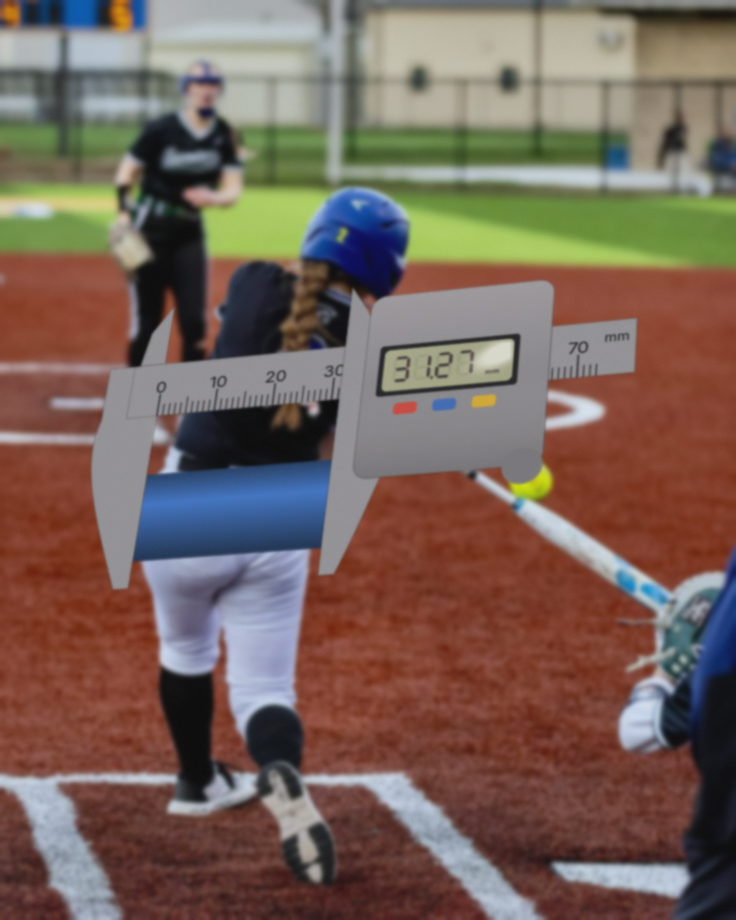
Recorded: 31.27 mm
